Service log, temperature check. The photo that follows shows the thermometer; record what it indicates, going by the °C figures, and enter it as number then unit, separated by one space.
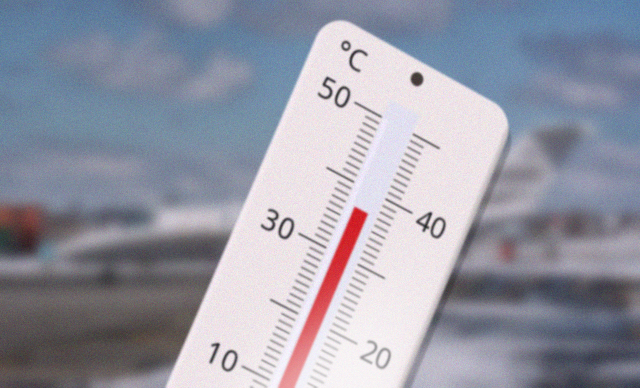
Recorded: 37 °C
